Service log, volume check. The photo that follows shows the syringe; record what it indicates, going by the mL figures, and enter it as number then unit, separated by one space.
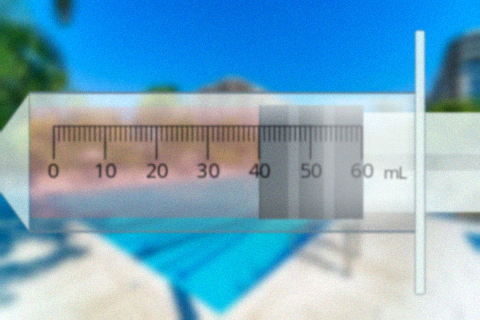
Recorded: 40 mL
